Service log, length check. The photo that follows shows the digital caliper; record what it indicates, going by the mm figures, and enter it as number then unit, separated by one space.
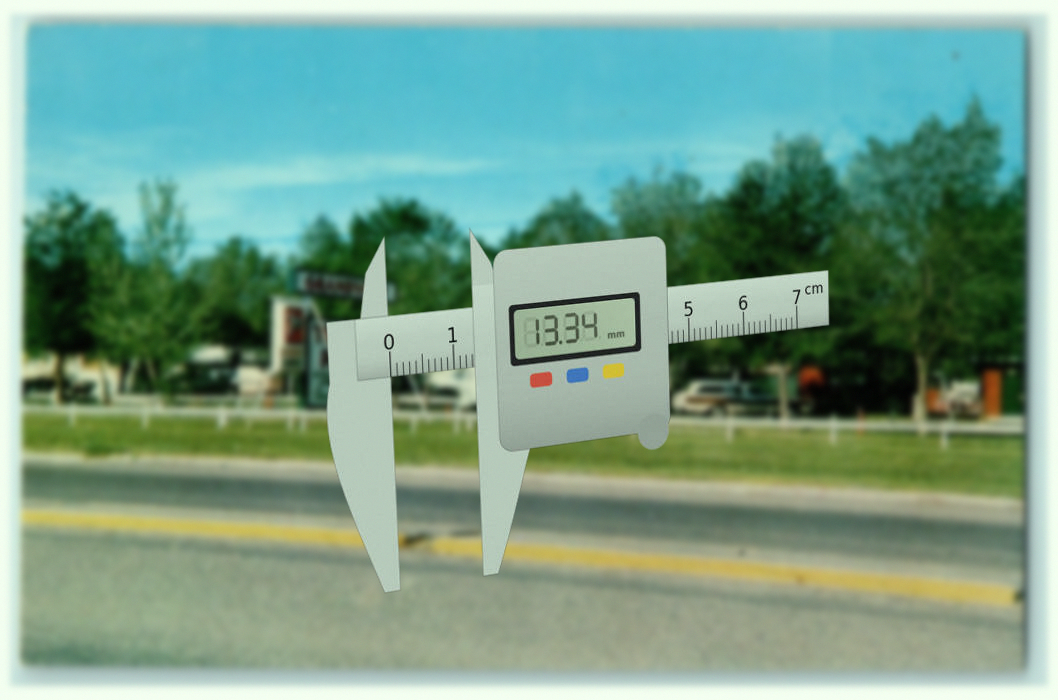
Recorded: 13.34 mm
